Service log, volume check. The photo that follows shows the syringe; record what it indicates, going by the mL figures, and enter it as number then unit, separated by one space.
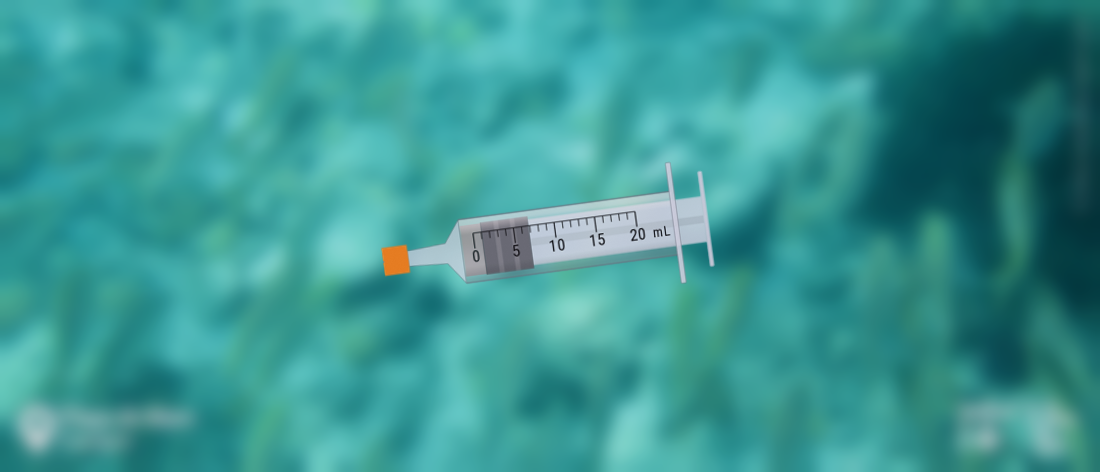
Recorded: 1 mL
